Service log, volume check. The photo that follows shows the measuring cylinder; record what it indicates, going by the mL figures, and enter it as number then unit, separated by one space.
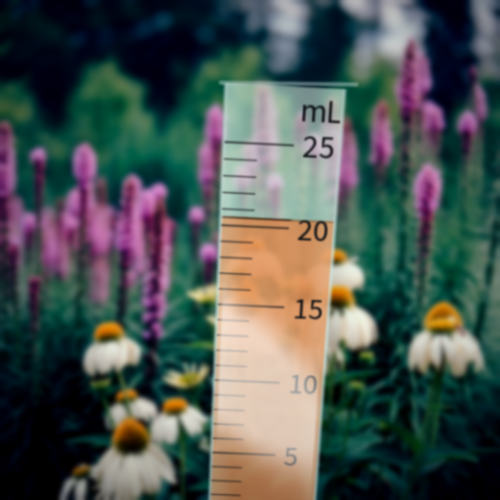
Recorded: 20.5 mL
